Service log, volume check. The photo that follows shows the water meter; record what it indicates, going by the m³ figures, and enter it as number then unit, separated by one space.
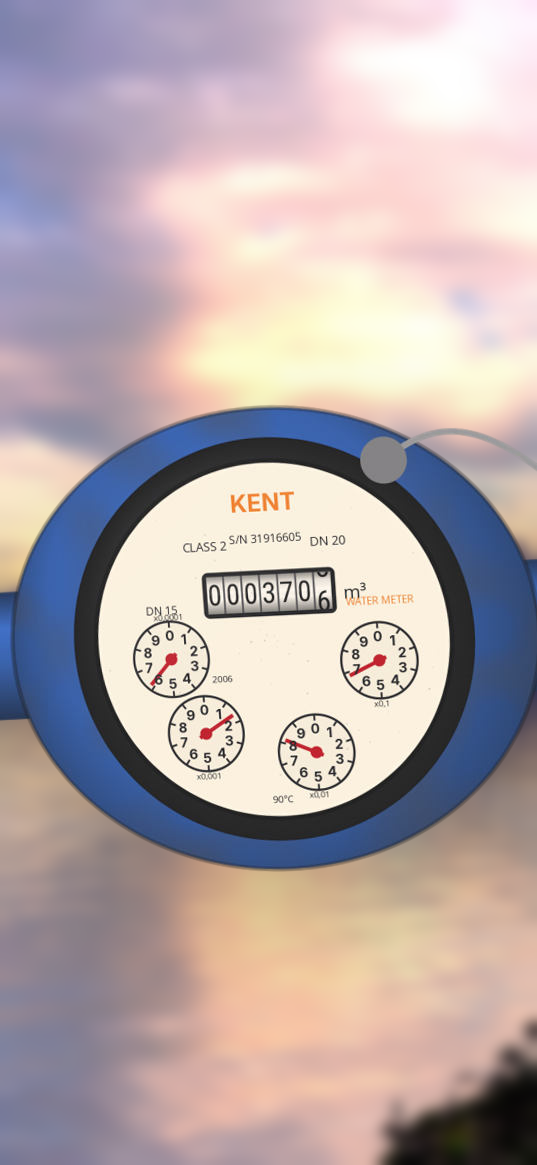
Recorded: 3705.6816 m³
